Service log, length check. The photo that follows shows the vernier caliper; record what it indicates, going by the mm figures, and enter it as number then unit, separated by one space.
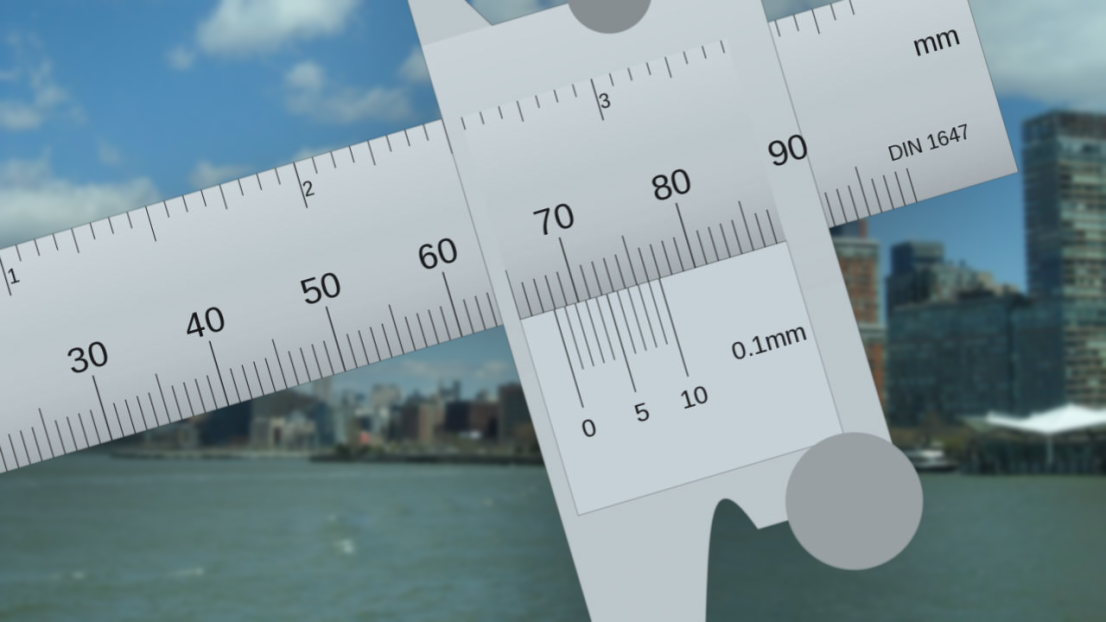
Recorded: 67.9 mm
